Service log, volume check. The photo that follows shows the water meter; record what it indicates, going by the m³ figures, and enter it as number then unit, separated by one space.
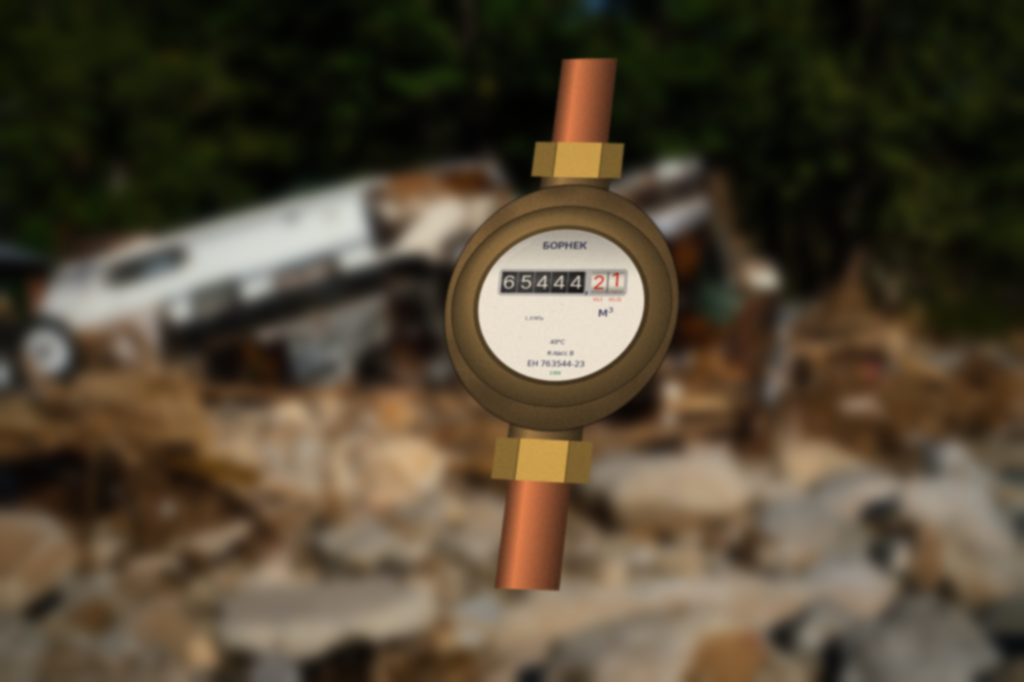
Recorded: 65444.21 m³
